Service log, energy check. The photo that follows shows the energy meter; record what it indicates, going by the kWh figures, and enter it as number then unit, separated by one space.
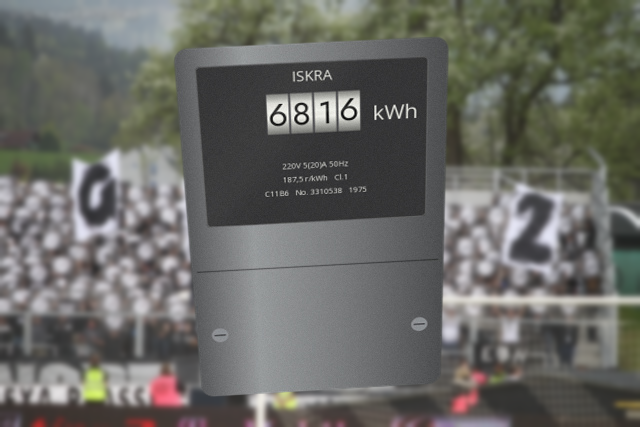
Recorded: 6816 kWh
